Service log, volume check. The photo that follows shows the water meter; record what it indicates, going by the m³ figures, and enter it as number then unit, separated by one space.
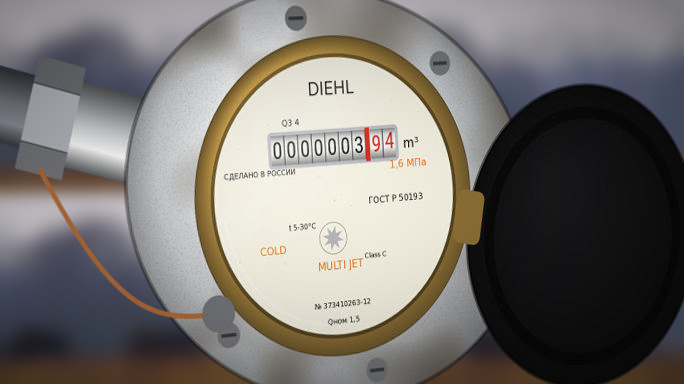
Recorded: 3.94 m³
